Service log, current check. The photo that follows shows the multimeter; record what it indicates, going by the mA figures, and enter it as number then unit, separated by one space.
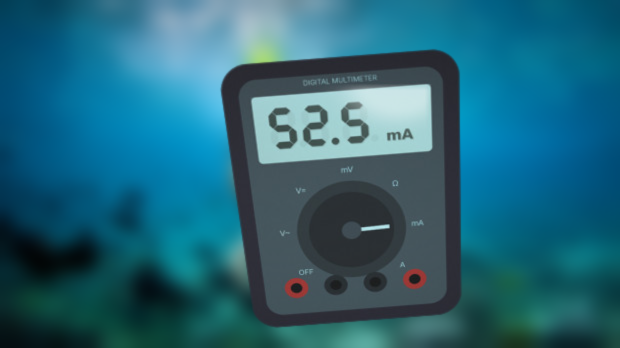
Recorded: 52.5 mA
